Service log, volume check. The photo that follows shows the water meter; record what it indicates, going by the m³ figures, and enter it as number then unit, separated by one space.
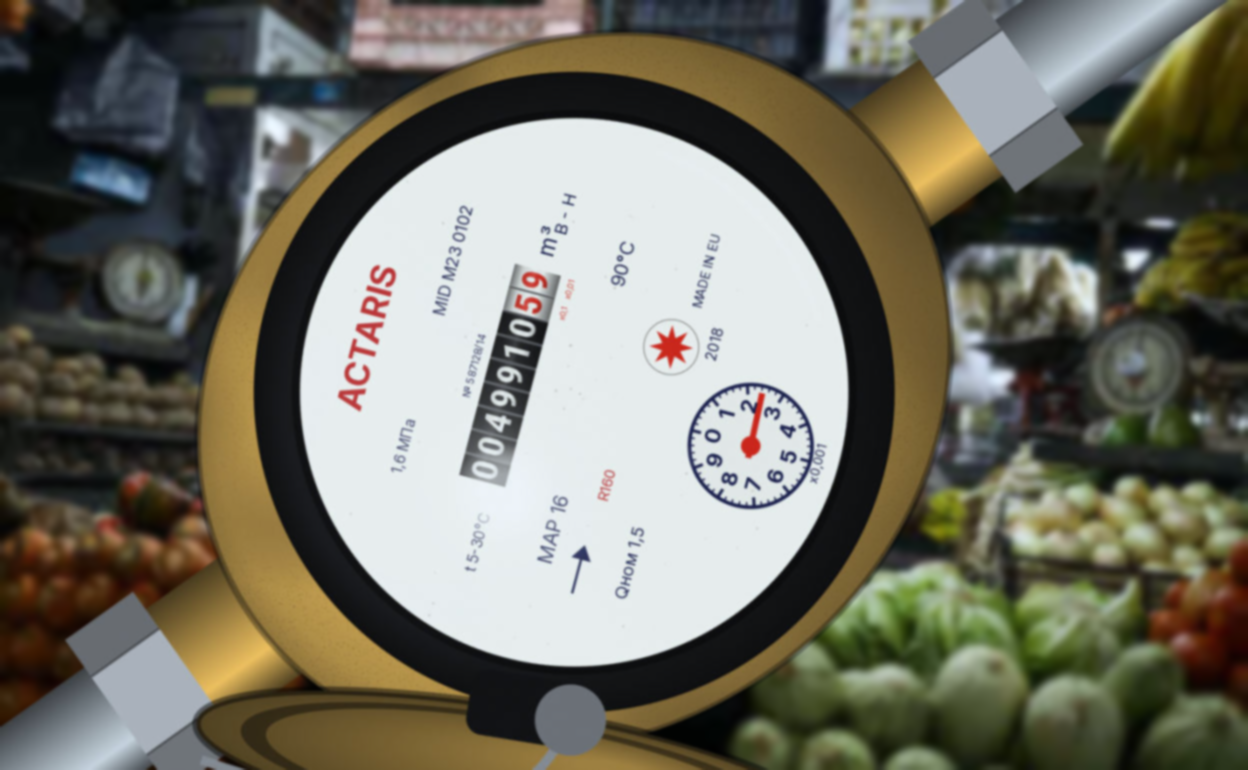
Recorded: 49910.592 m³
